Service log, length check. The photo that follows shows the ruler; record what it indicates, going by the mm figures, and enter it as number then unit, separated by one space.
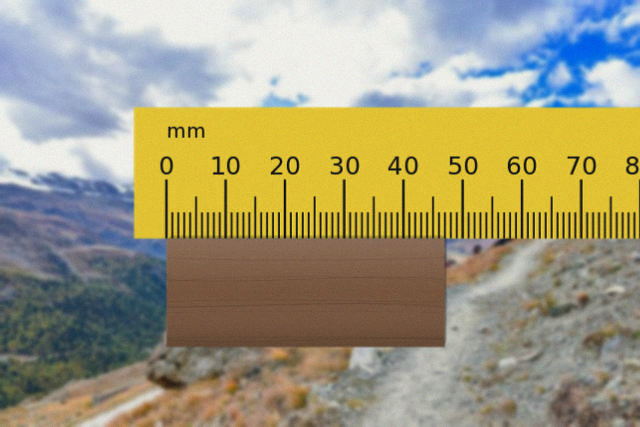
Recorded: 47 mm
